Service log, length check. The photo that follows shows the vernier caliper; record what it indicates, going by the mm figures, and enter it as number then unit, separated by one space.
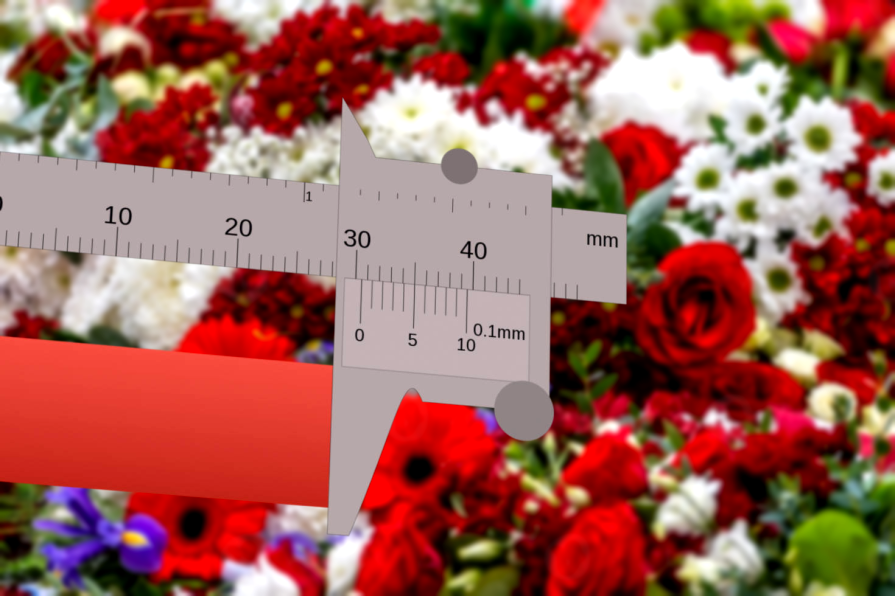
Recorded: 30.5 mm
